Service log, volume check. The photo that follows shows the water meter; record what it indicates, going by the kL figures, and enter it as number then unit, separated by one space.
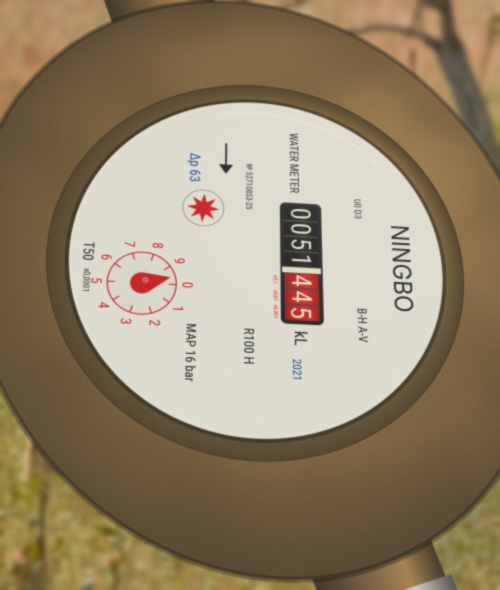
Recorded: 51.4449 kL
